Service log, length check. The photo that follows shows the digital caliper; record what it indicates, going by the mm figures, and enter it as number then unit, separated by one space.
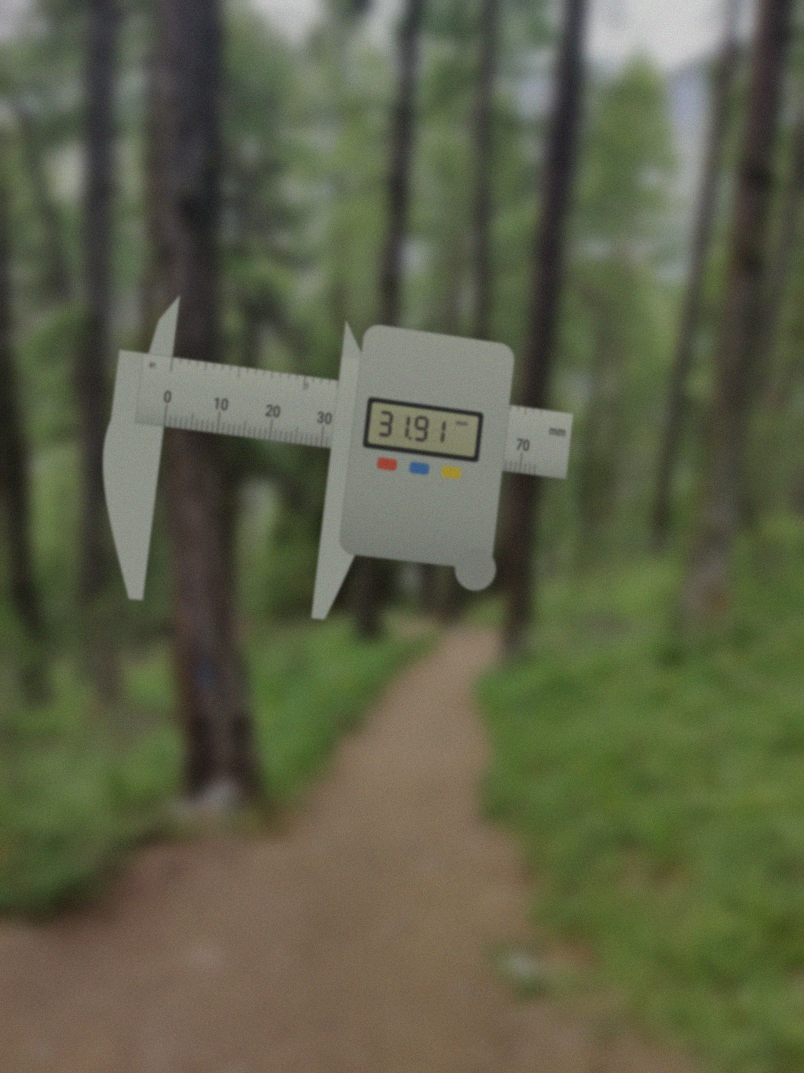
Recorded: 31.91 mm
